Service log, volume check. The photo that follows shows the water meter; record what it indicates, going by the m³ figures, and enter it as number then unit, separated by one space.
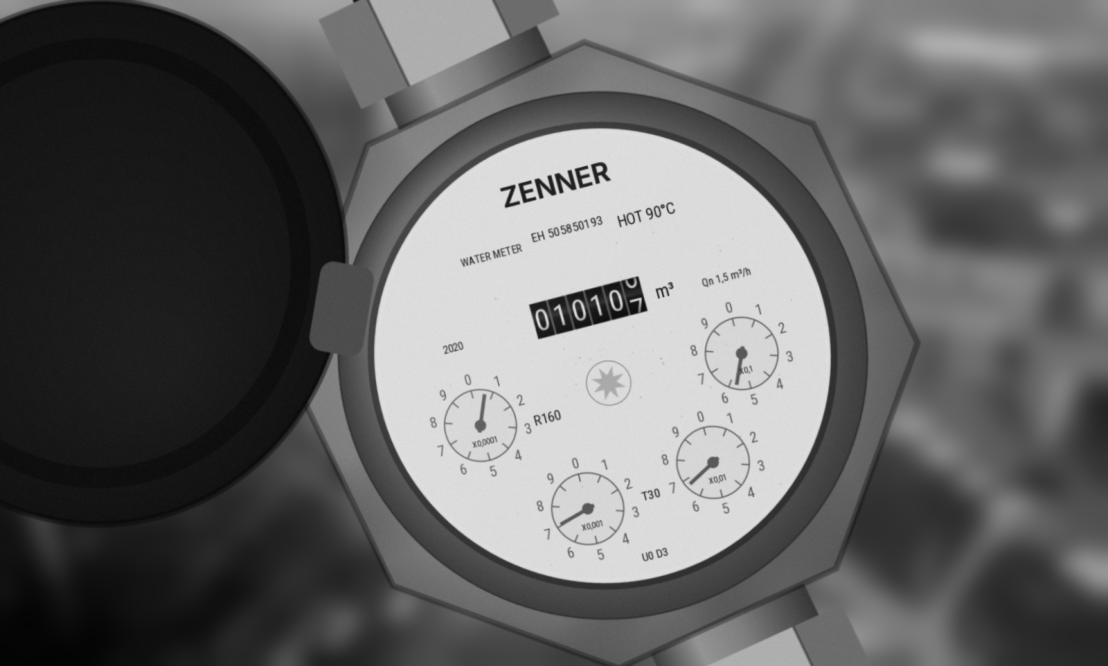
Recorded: 10106.5670 m³
